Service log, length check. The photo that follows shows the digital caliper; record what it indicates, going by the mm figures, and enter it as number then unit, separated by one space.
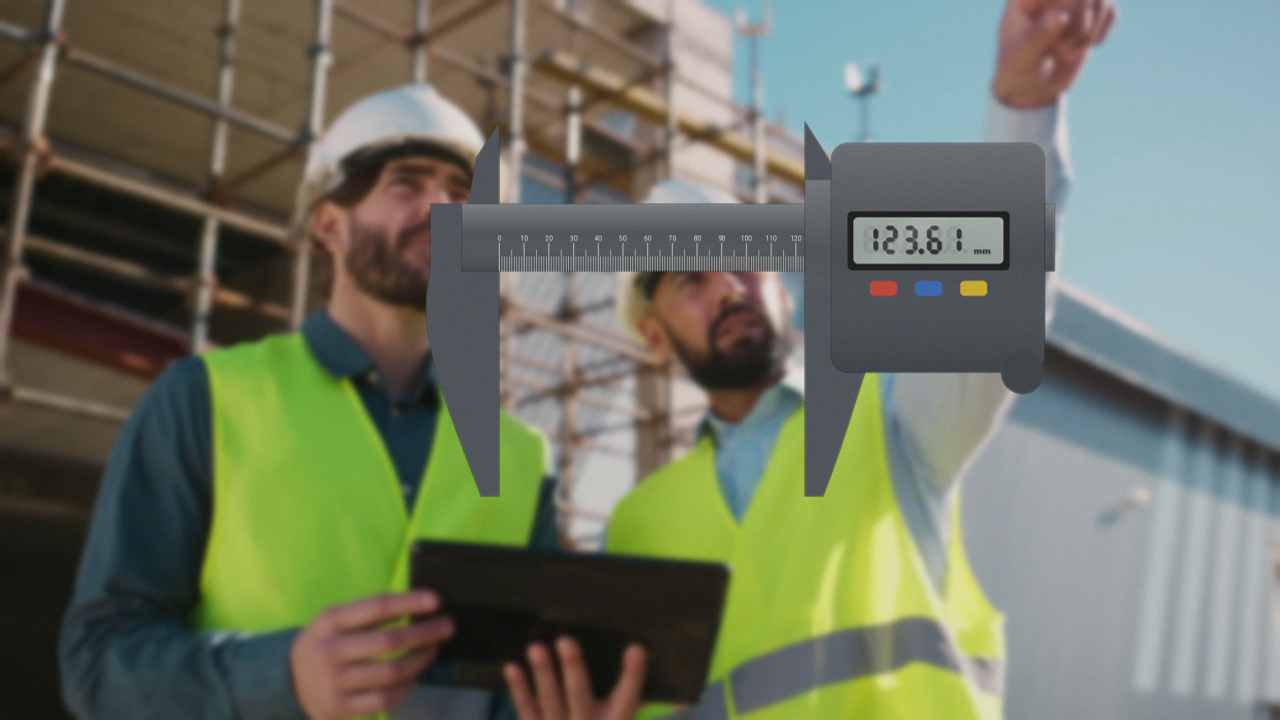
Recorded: 123.61 mm
